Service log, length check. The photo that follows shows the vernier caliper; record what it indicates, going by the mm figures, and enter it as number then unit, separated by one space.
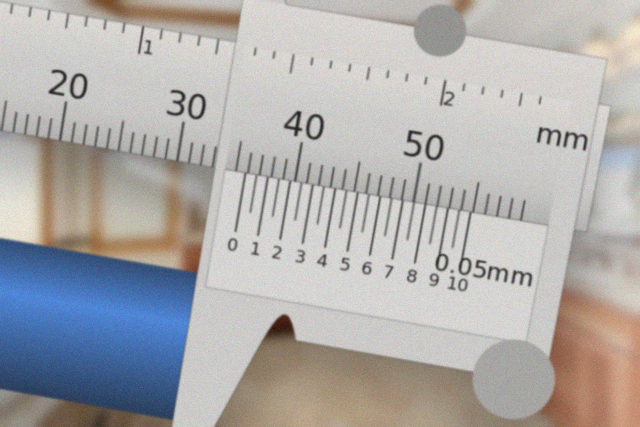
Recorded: 35.8 mm
